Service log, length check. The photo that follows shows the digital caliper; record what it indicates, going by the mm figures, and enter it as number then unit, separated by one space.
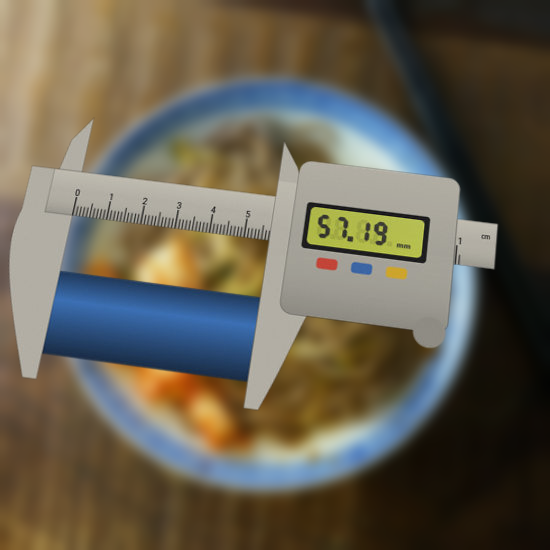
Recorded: 57.19 mm
